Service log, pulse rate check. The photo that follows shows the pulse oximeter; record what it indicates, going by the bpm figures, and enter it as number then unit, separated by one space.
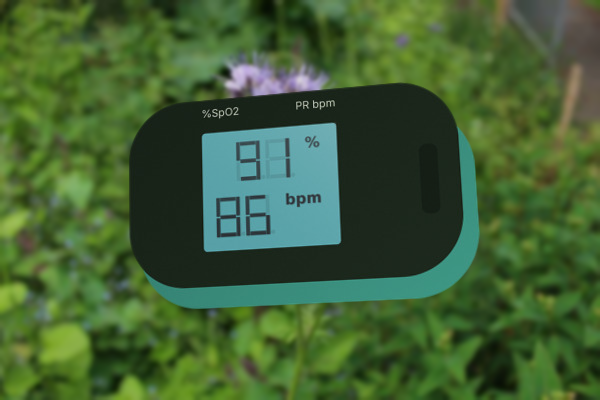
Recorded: 86 bpm
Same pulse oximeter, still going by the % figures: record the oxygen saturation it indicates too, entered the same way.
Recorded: 91 %
